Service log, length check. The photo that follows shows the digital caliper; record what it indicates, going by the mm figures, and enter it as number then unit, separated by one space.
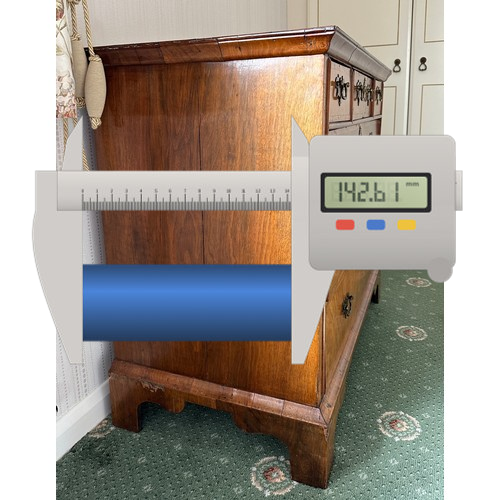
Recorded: 142.61 mm
